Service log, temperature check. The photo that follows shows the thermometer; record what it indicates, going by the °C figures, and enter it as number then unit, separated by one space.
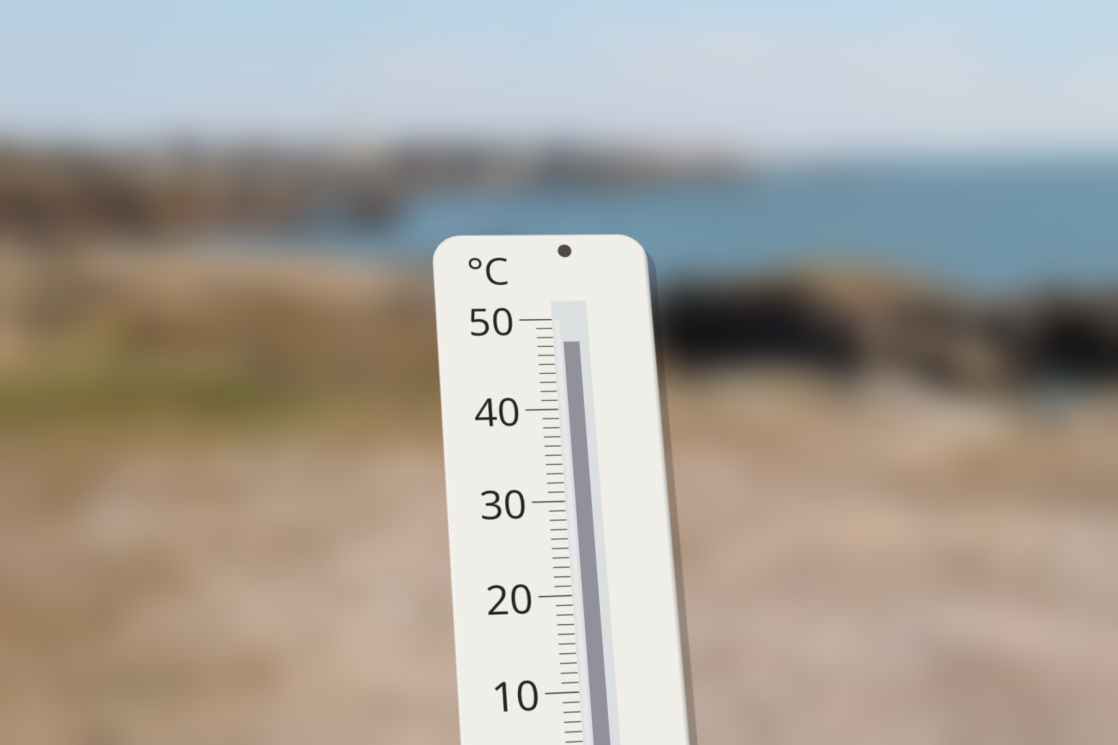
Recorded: 47.5 °C
